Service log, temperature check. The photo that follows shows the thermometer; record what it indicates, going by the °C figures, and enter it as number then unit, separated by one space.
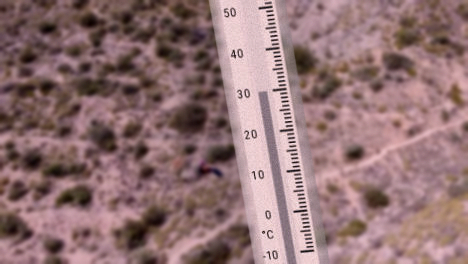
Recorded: 30 °C
